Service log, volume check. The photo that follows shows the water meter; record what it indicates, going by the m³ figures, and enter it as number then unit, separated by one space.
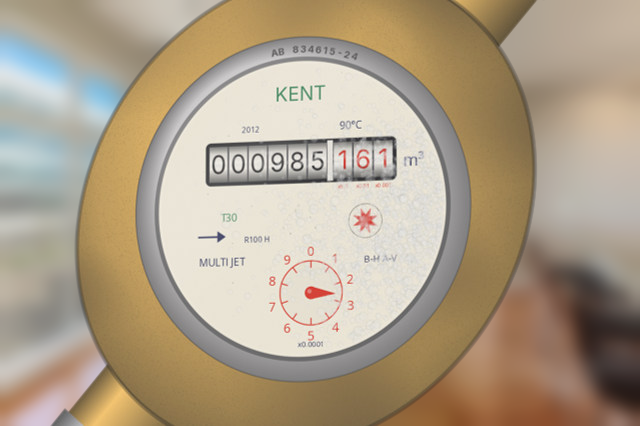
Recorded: 985.1612 m³
